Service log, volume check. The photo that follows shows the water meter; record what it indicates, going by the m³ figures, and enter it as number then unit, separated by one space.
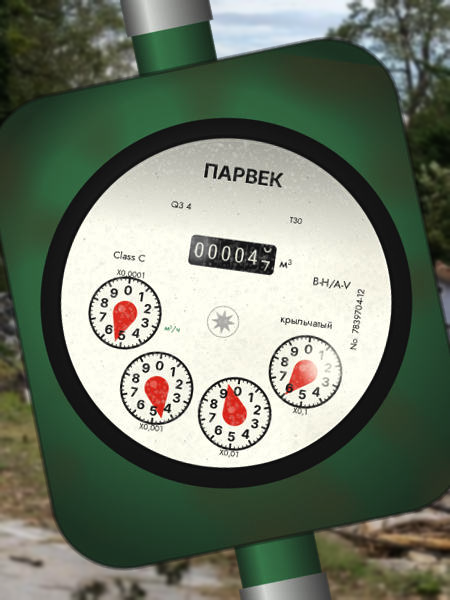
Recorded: 46.5945 m³
